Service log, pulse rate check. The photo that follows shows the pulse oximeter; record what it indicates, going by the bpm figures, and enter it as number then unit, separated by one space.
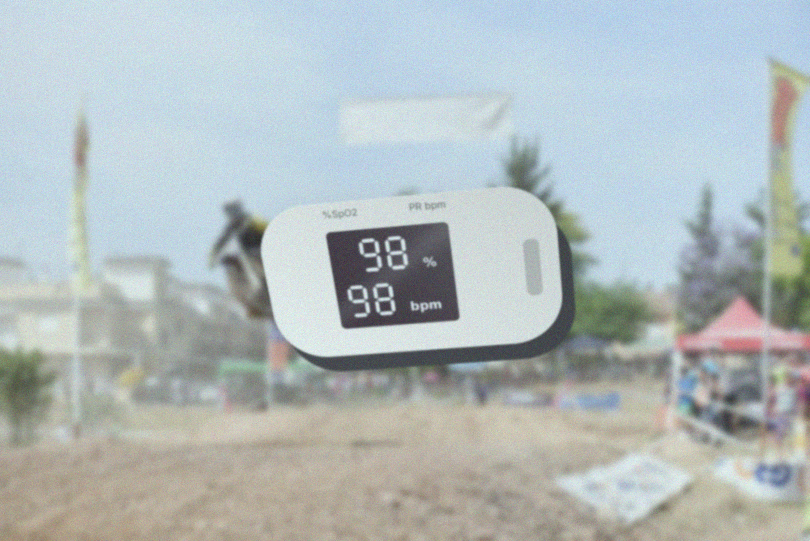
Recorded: 98 bpm
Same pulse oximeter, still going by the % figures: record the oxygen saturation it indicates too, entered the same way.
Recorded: 98 %
